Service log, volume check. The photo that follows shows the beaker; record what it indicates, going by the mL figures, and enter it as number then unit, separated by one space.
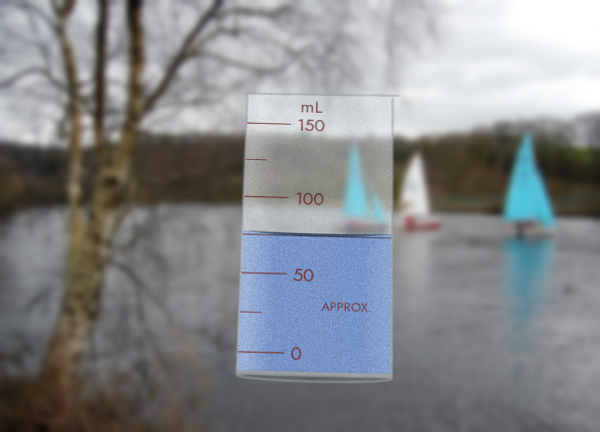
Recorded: 75 mL
